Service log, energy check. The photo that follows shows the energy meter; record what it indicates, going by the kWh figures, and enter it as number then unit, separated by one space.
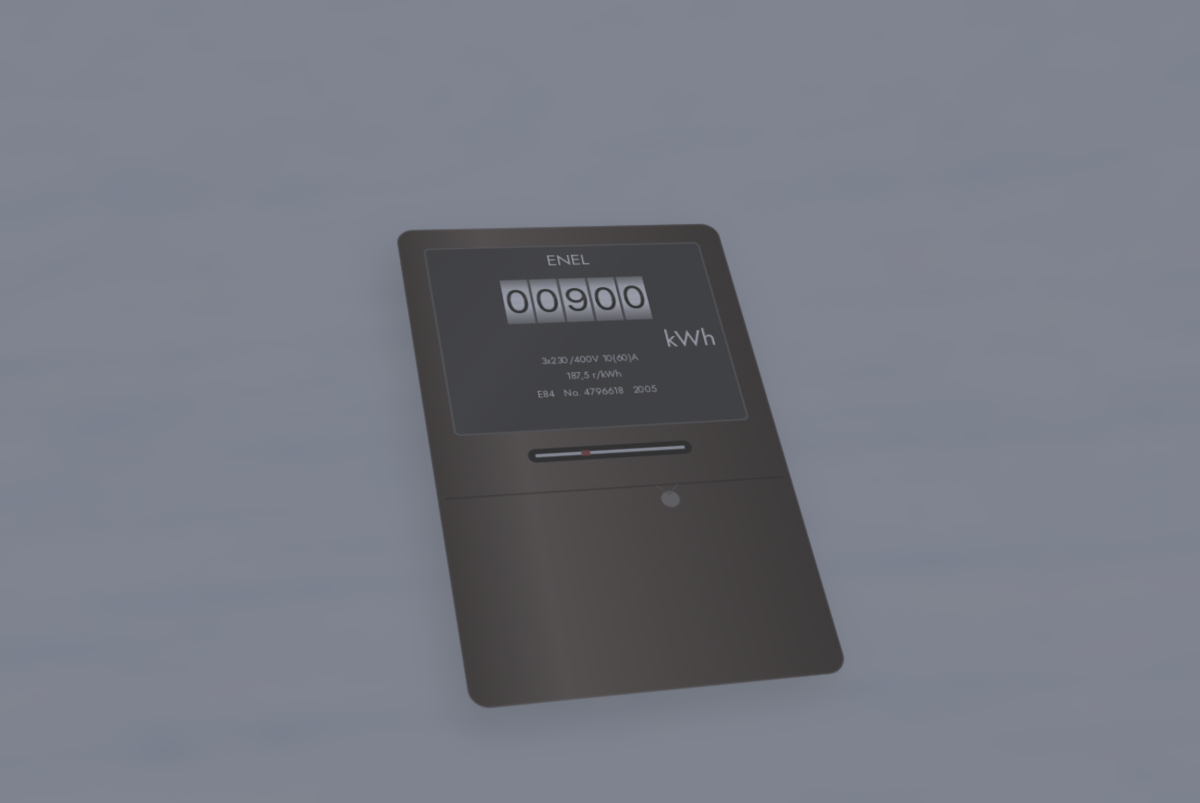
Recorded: 900 kWh
